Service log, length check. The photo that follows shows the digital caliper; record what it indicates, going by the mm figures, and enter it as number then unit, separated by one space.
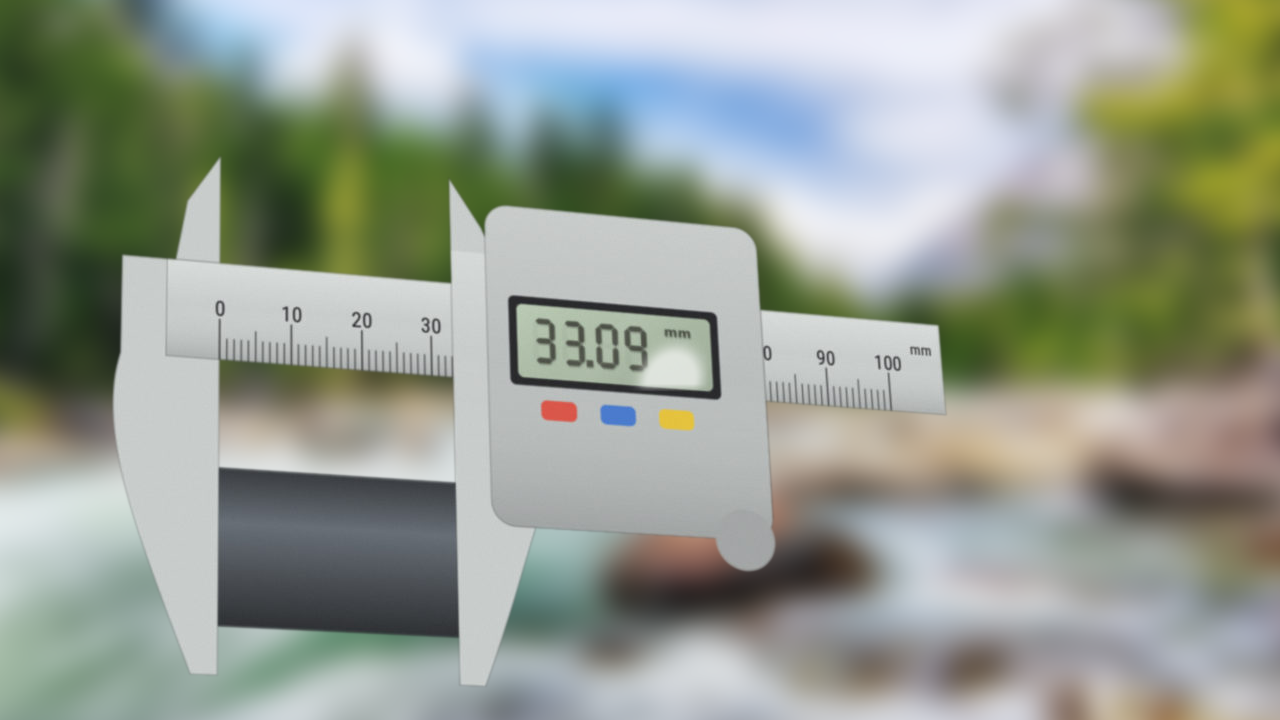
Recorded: 33.09 mm
